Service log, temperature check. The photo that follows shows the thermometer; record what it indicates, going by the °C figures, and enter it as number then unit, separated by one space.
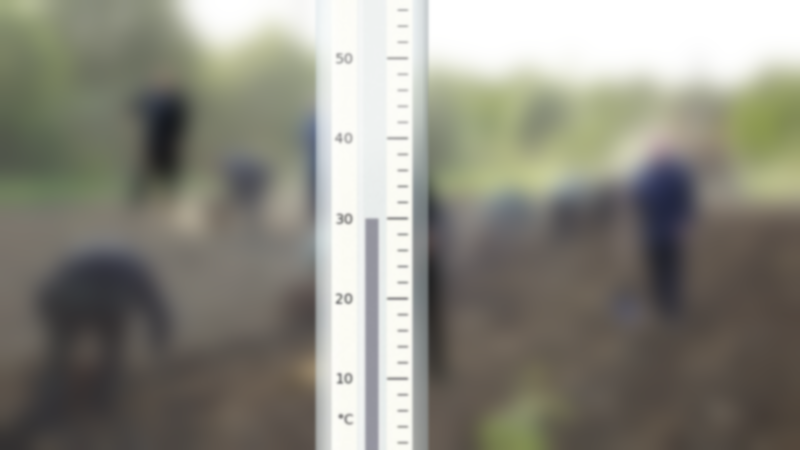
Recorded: 30 °C
